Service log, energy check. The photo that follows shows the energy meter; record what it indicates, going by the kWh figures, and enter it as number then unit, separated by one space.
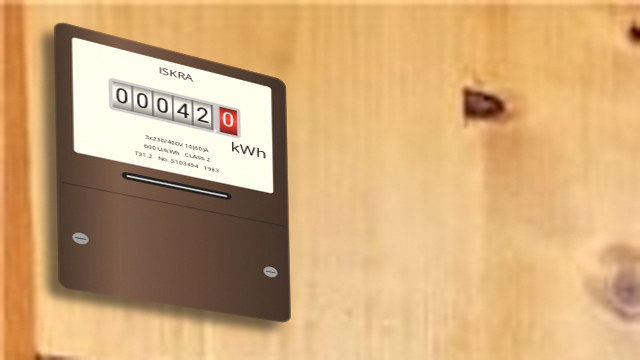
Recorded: 42.0 kWh
